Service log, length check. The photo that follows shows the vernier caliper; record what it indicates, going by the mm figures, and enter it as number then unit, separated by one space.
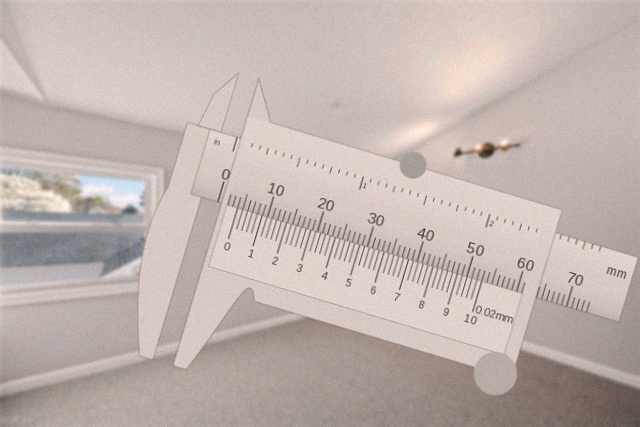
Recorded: 4.0 mm
